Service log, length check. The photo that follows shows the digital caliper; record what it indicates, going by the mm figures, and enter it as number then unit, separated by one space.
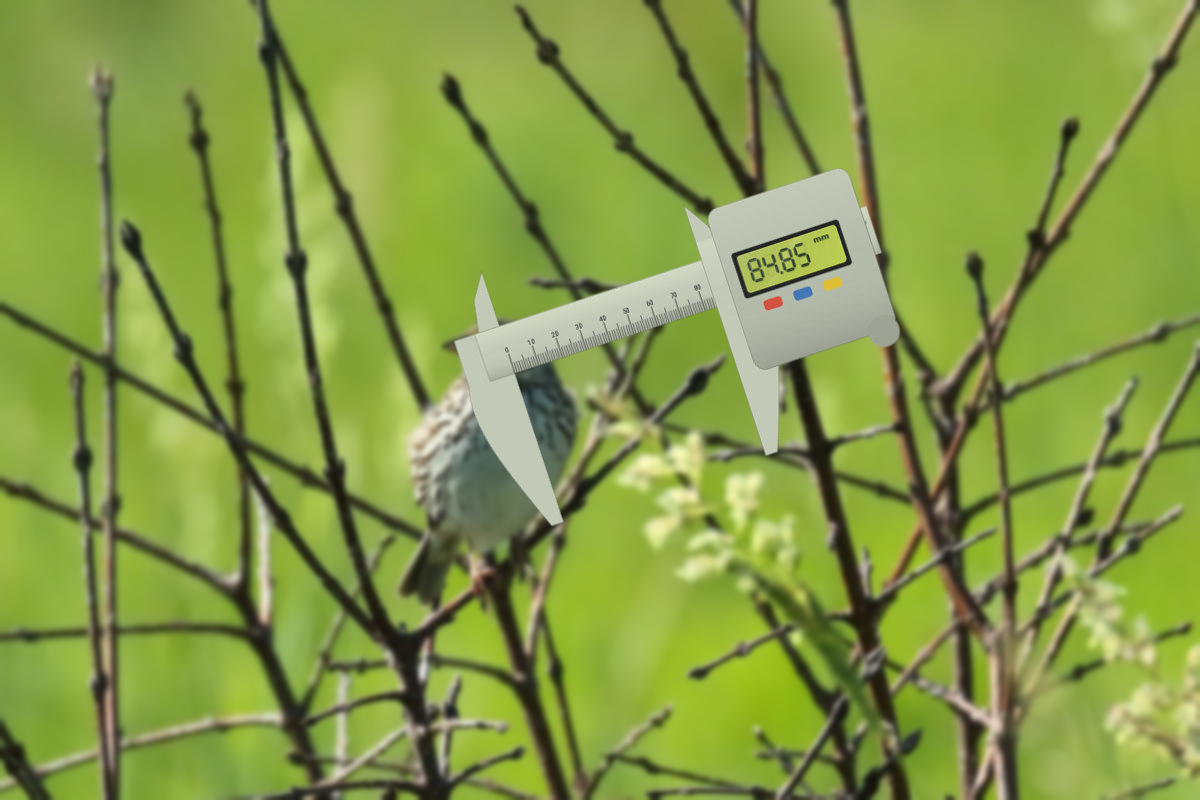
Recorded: 84.85 mm
